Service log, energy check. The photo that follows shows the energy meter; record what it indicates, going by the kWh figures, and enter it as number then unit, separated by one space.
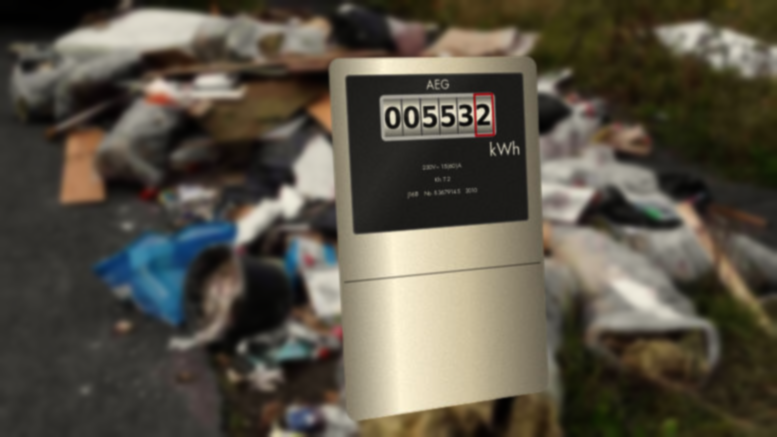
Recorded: 553.2 kWh
